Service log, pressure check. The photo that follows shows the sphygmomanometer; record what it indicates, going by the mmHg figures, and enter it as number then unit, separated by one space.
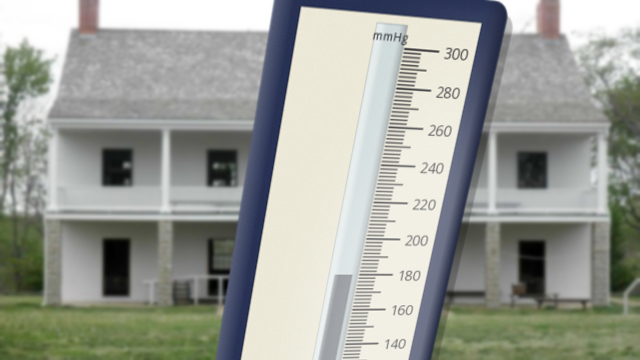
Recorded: 180 mmHg
